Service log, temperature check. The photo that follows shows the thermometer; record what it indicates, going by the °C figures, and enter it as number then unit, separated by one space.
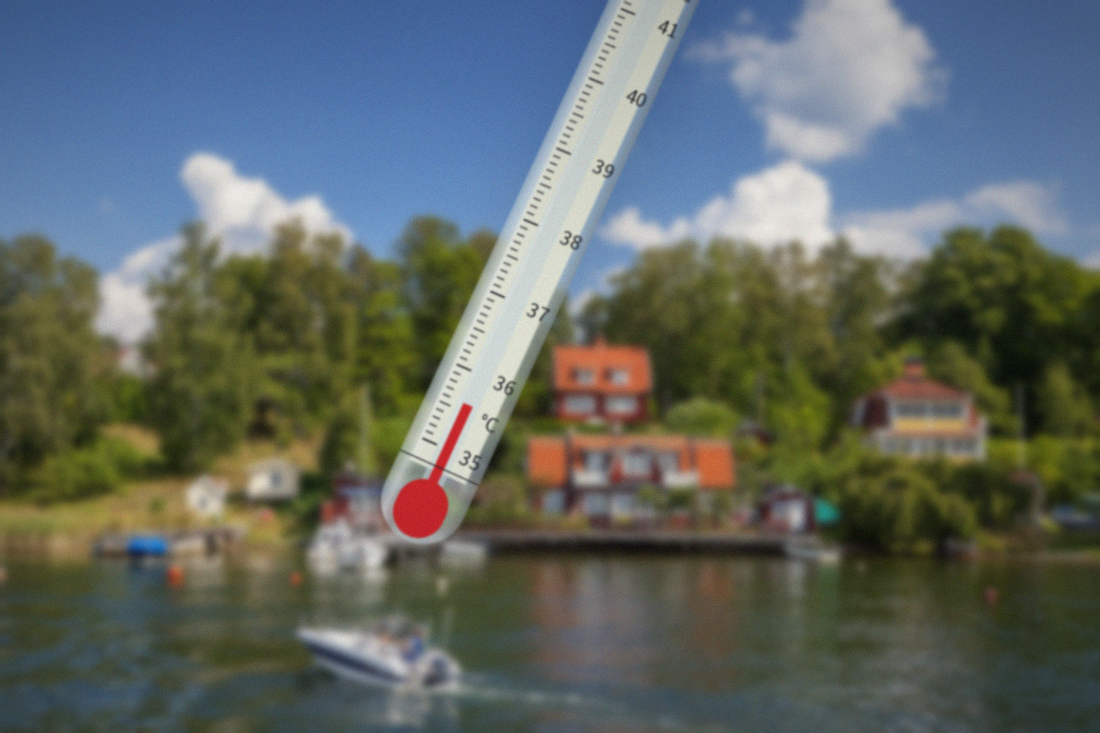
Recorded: 35.6 °C
